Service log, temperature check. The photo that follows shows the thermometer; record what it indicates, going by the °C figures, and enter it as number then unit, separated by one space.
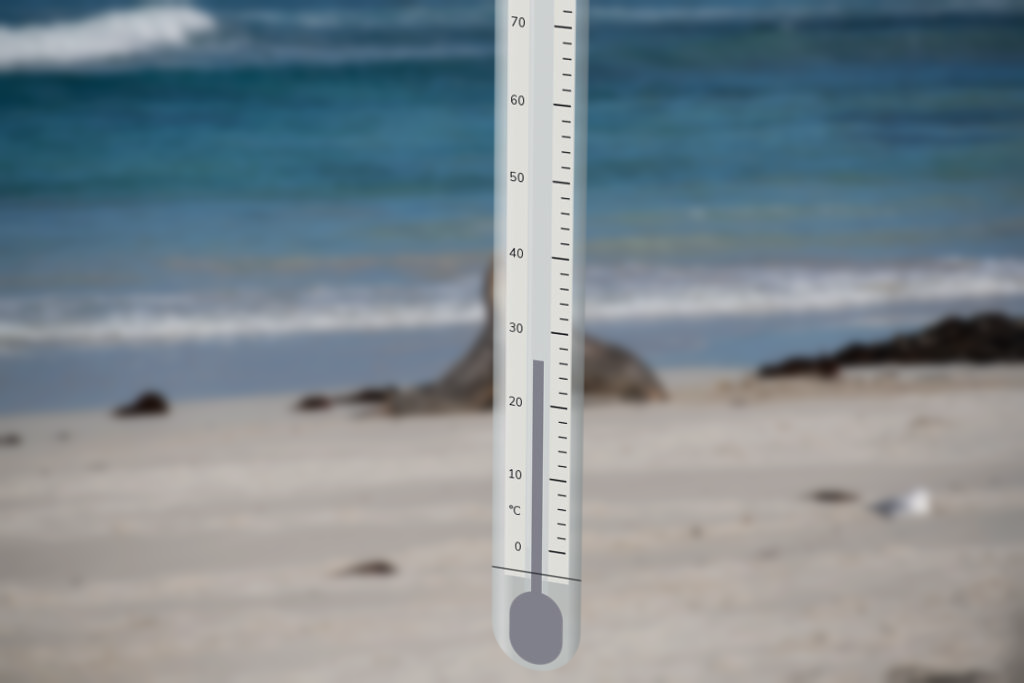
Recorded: 26 °C
